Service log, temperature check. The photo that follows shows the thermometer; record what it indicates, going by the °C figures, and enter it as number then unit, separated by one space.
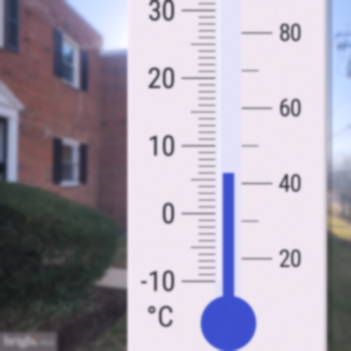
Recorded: 6 °C
